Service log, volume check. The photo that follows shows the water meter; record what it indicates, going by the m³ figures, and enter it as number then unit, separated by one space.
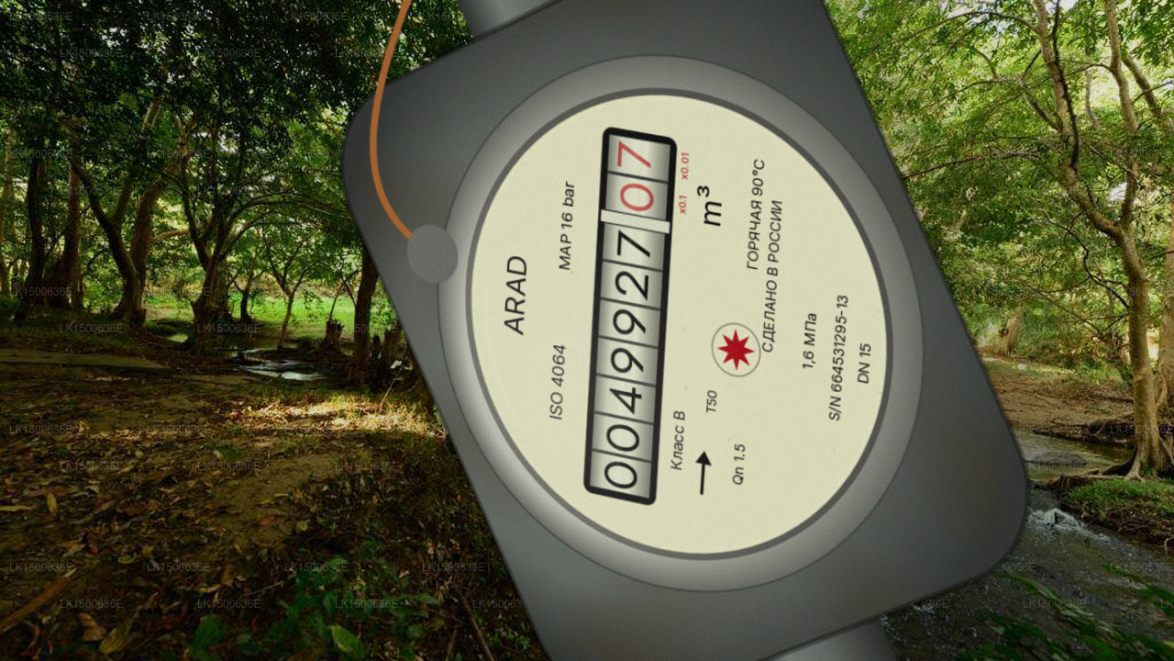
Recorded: 49927.07 m³
